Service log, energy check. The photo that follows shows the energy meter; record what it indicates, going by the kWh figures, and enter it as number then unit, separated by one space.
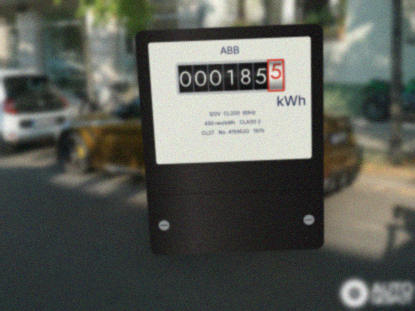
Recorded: 185.5 kWh
